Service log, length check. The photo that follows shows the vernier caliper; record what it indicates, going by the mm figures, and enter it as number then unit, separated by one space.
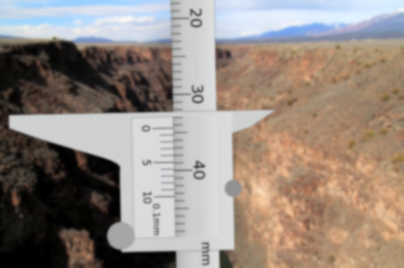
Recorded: 34.4 mm
